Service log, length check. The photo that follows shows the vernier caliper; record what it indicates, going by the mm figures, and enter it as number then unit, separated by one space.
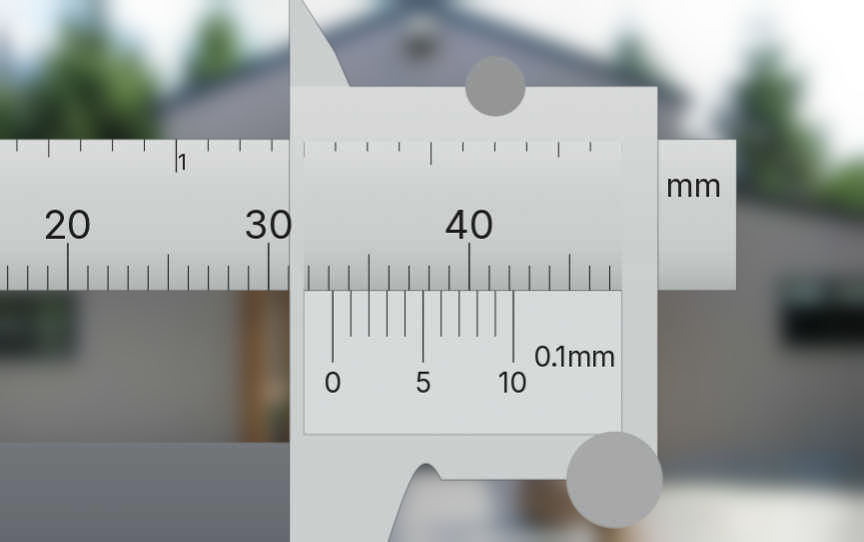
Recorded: 33.2 mm
